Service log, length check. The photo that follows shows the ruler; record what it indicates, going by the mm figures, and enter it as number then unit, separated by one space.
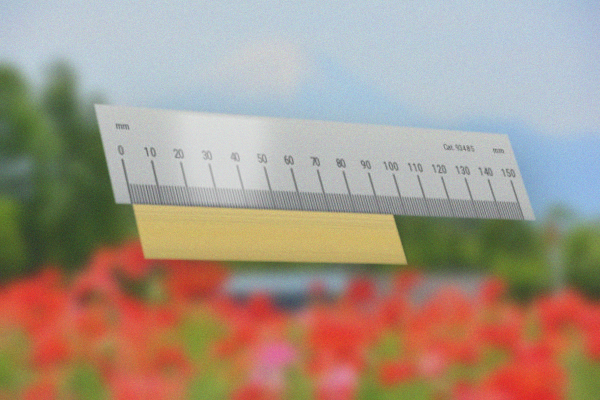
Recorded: 95 mm
